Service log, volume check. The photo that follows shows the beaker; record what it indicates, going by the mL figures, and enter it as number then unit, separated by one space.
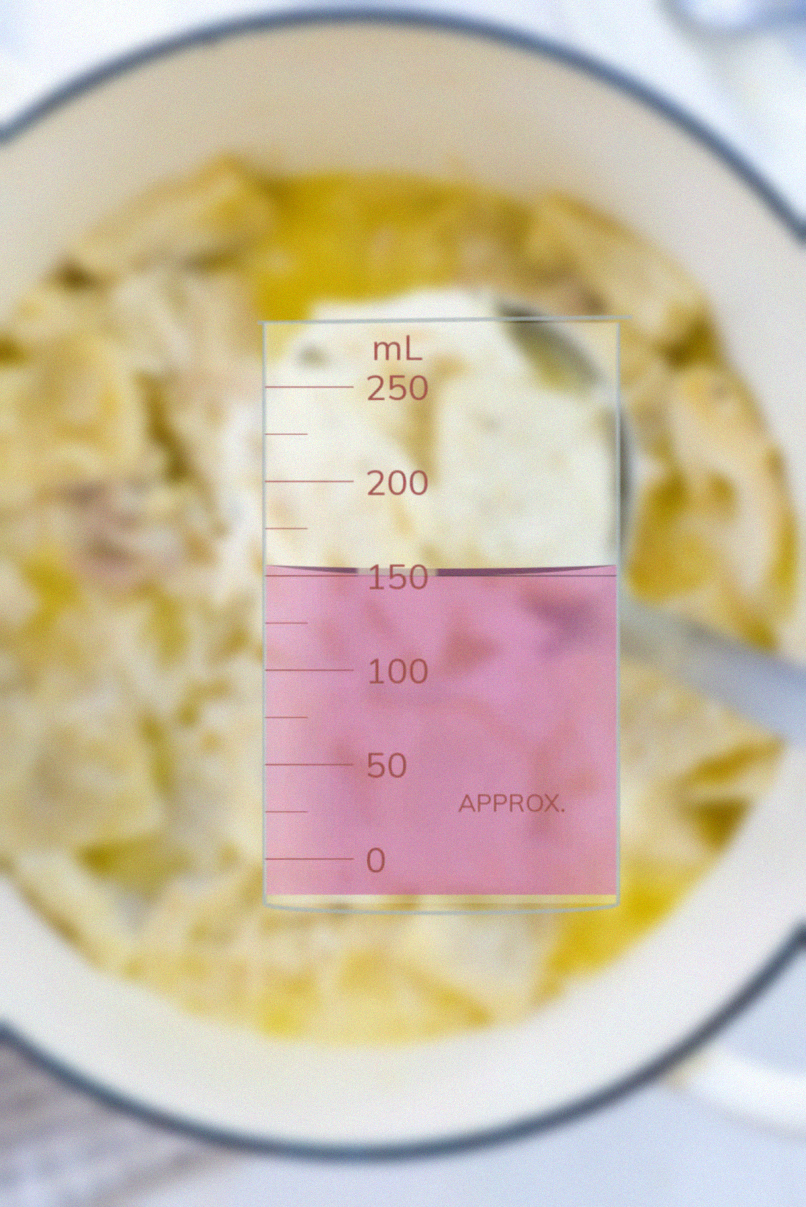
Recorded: 150 mL
